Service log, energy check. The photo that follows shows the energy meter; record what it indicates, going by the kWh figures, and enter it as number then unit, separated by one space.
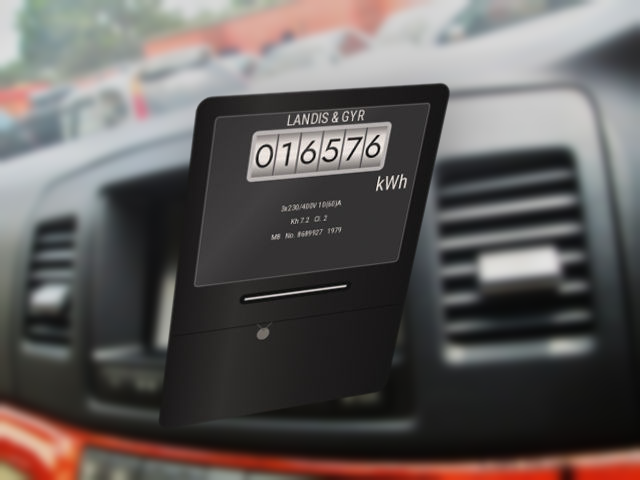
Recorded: 16576 kWh
